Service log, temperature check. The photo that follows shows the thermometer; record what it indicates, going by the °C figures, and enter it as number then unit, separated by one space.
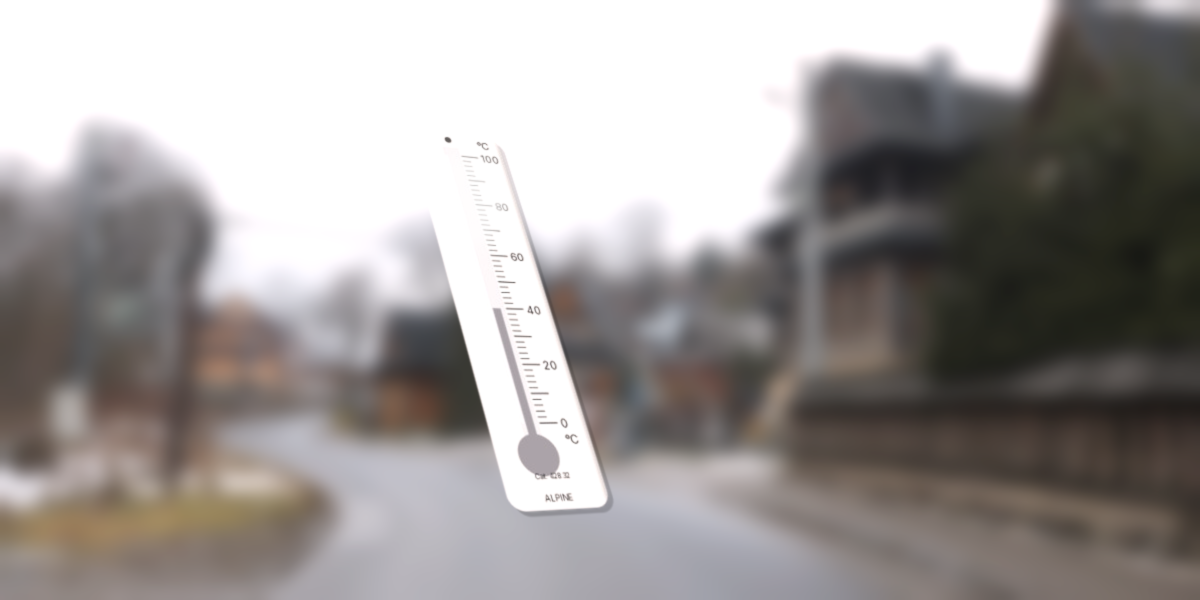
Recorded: 40 °C
